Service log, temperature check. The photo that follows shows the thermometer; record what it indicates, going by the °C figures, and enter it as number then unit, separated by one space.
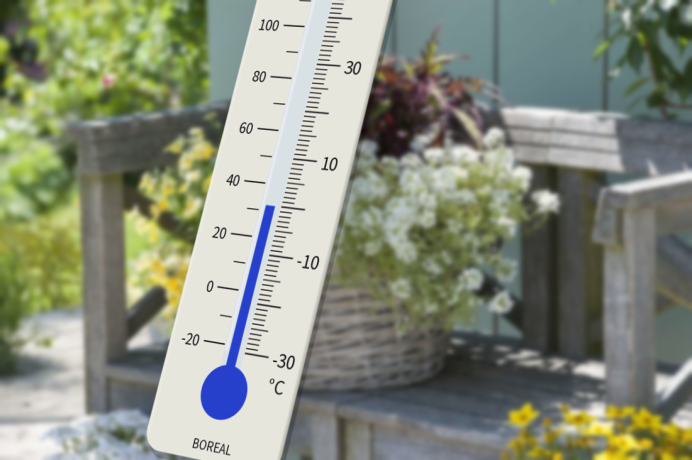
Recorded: 0 °C
